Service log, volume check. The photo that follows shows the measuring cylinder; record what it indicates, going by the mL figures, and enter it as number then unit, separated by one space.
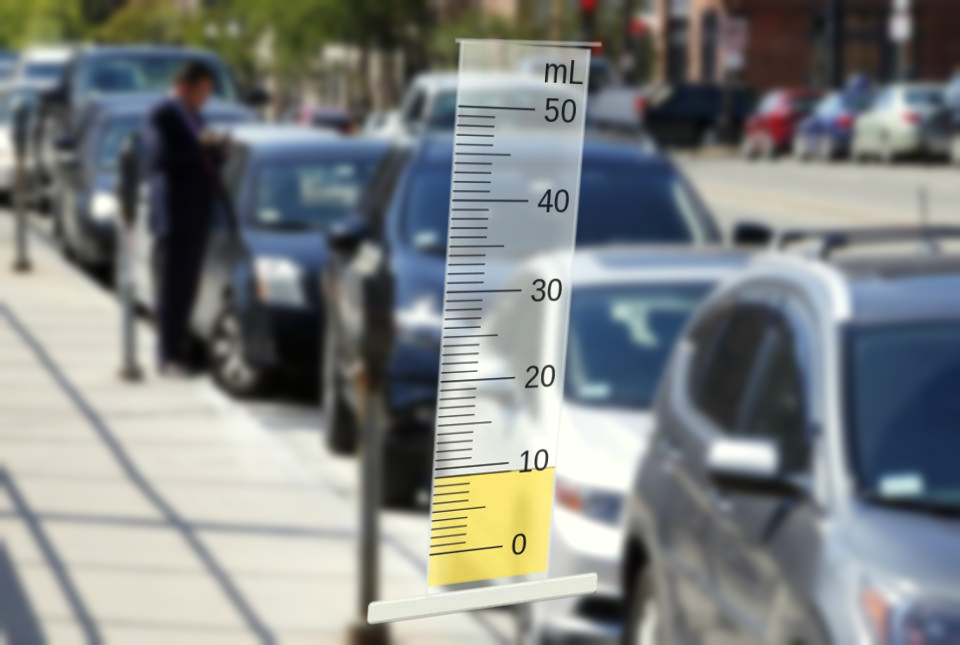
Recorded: 9 mL
